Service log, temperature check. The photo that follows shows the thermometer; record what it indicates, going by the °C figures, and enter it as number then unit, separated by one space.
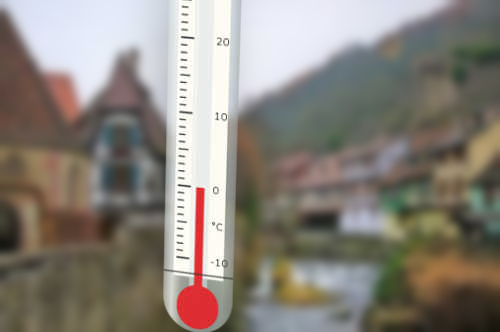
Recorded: 0 °C
